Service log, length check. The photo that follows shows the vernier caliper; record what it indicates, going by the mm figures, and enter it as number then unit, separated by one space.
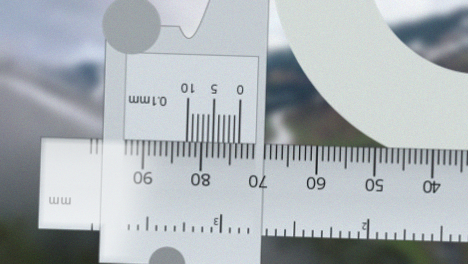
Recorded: 73.5 mm
